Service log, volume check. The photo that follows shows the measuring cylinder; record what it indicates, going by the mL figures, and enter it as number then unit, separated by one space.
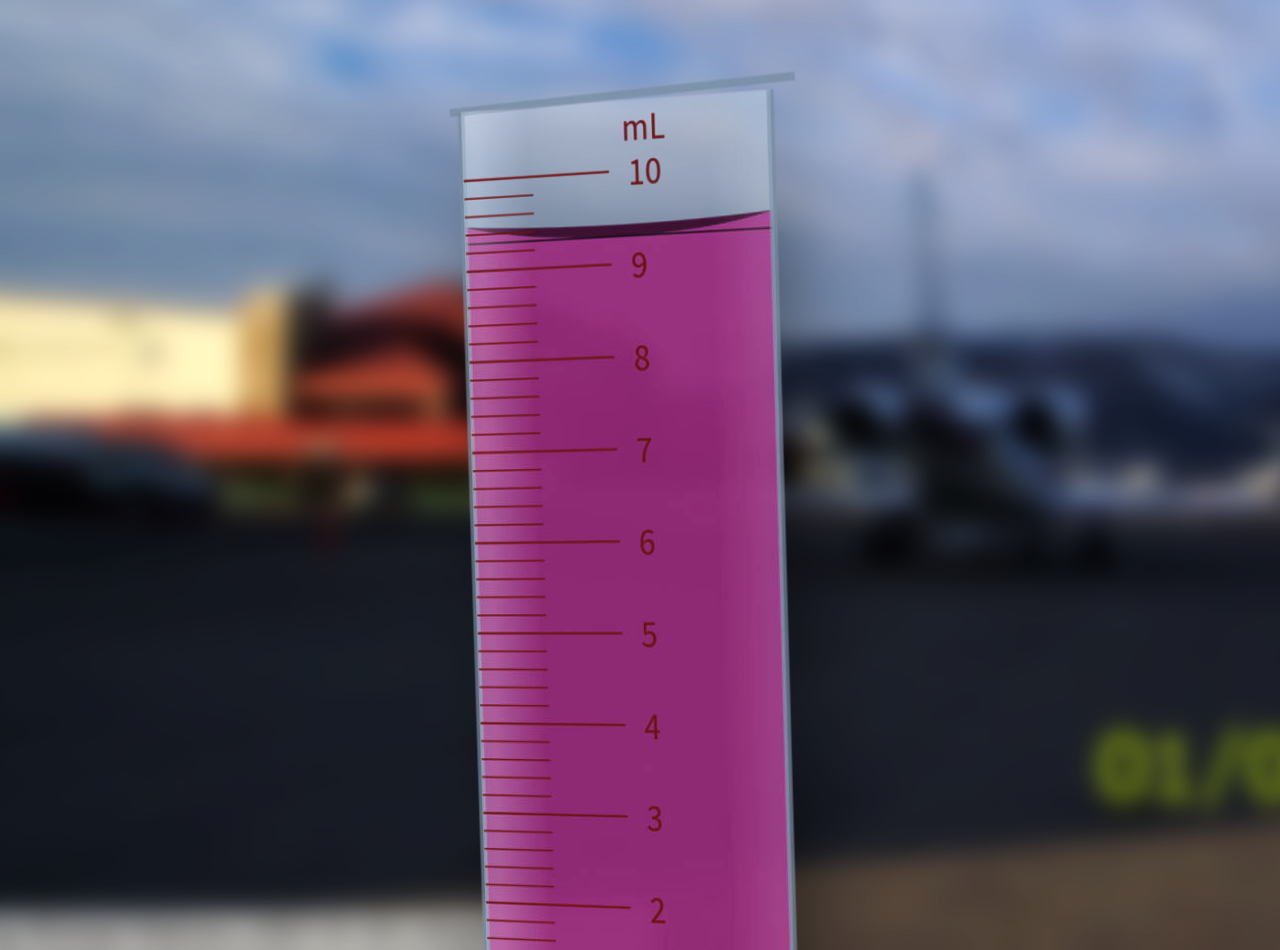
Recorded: 9.3 mL
